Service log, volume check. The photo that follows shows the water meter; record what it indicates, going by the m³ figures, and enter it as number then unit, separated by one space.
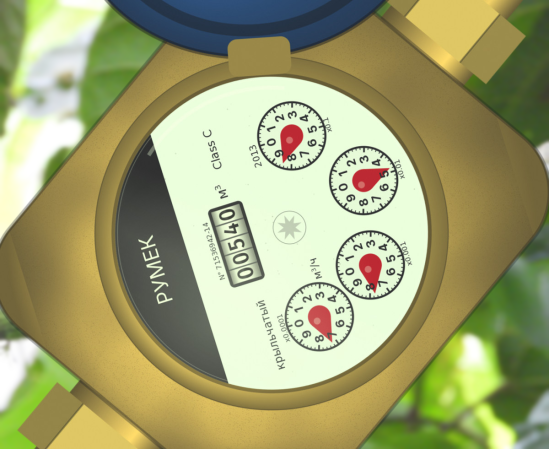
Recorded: 540.8477 m³
